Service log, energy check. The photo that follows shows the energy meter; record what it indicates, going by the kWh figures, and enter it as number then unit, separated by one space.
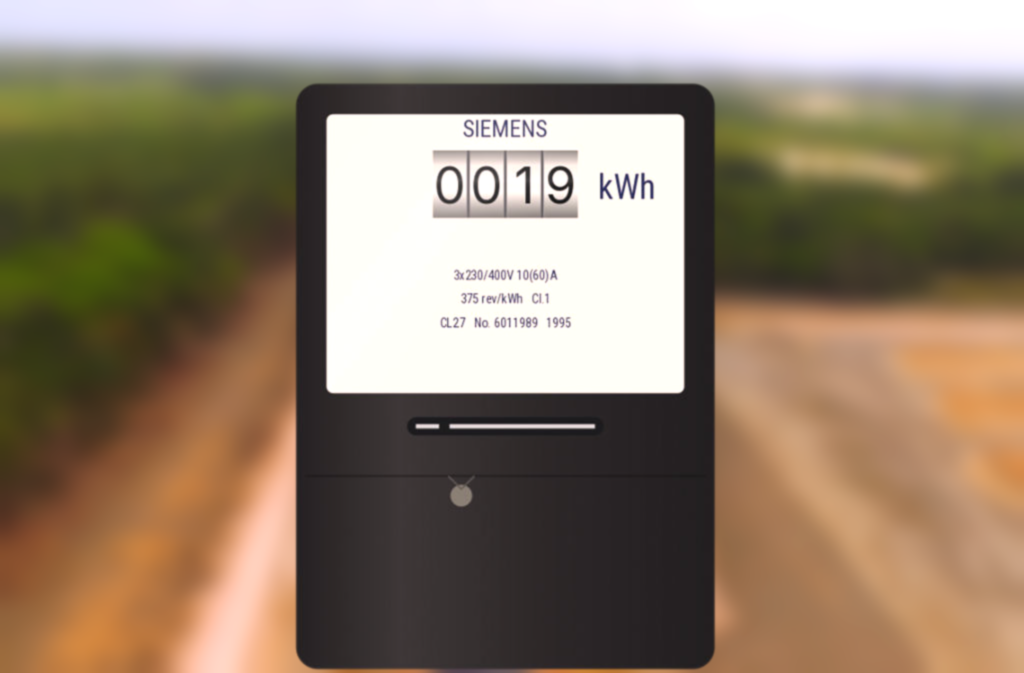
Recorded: 19 kWh
